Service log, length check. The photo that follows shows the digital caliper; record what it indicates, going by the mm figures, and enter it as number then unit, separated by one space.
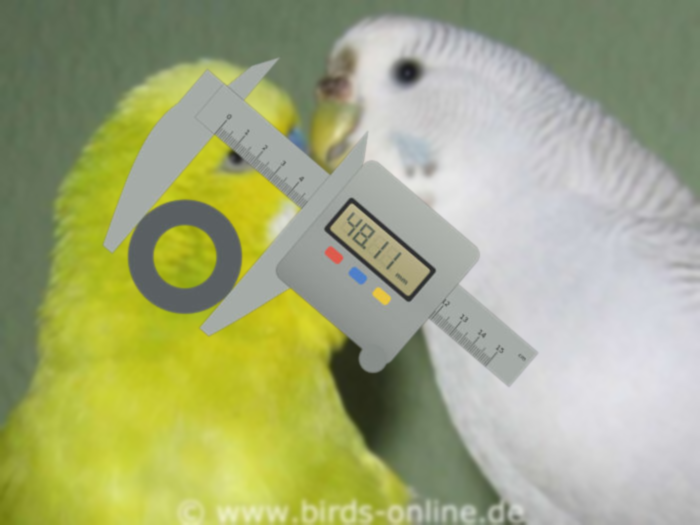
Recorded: 48.11 mm
